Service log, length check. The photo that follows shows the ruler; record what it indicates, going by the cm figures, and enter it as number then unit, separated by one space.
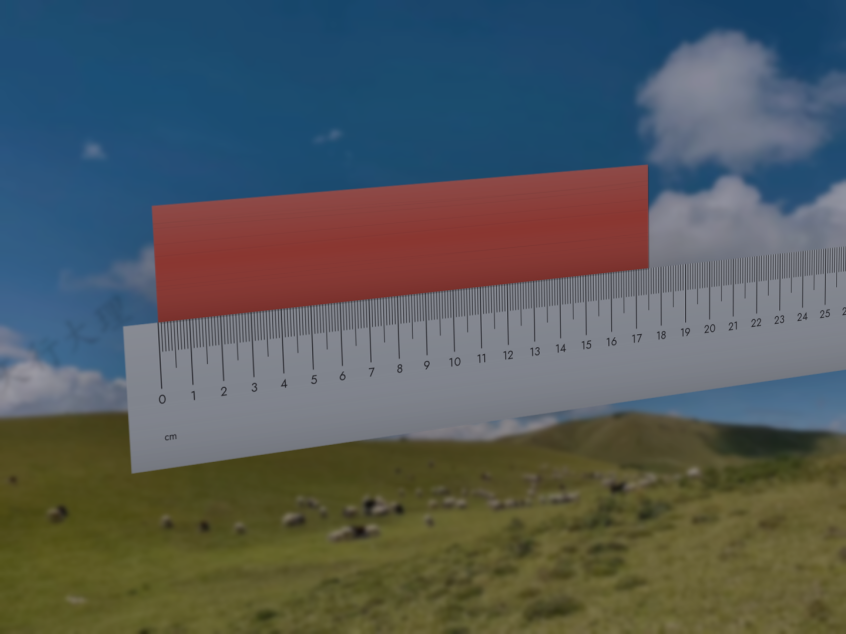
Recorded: 17.5 cm
